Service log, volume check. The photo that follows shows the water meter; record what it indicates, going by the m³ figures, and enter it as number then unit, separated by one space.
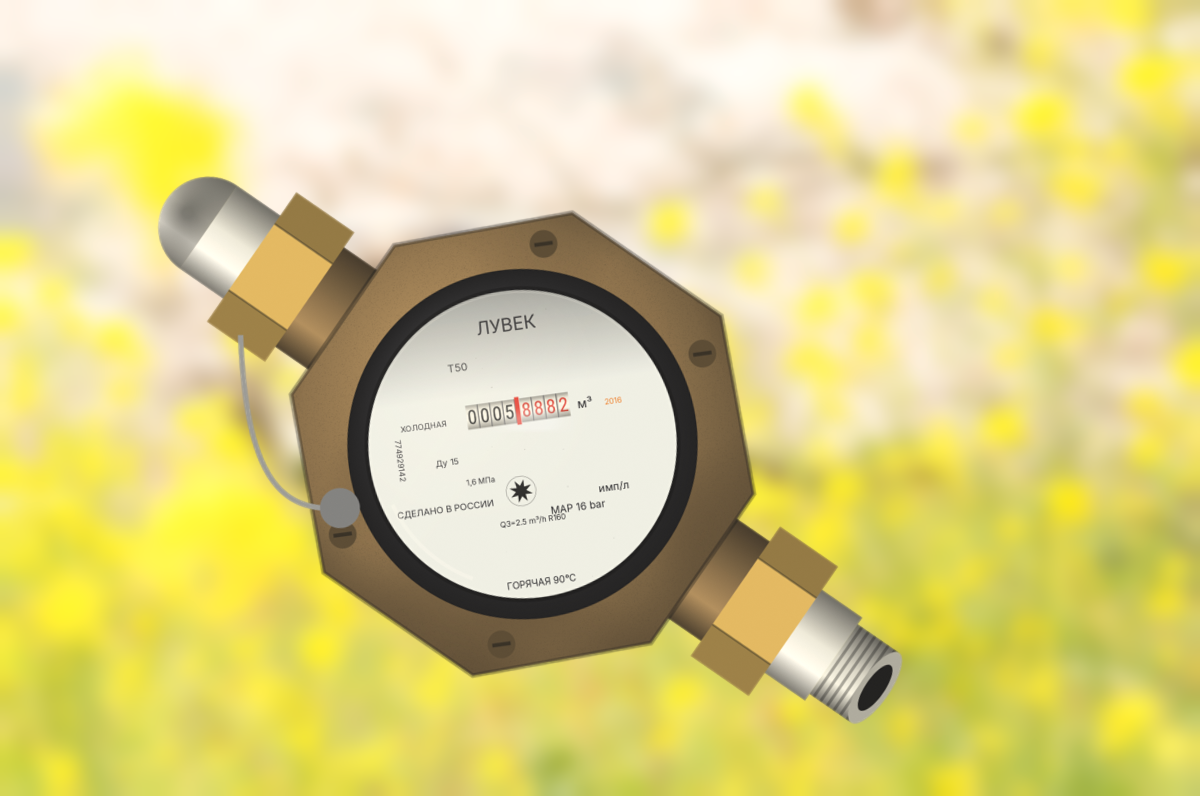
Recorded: 5.8882 m³
